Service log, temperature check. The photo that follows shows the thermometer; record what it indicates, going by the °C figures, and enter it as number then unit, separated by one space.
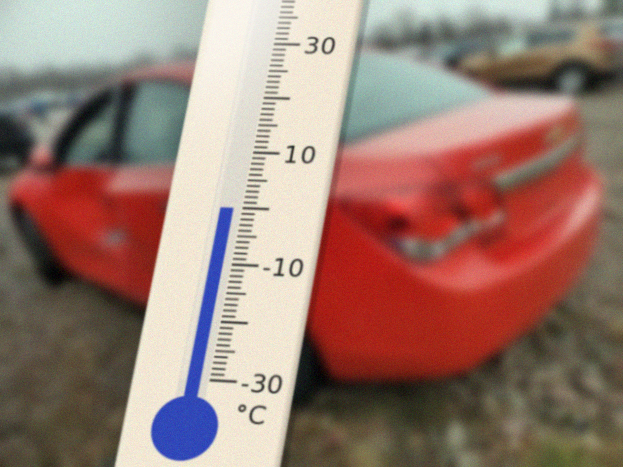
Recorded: 0 °C
